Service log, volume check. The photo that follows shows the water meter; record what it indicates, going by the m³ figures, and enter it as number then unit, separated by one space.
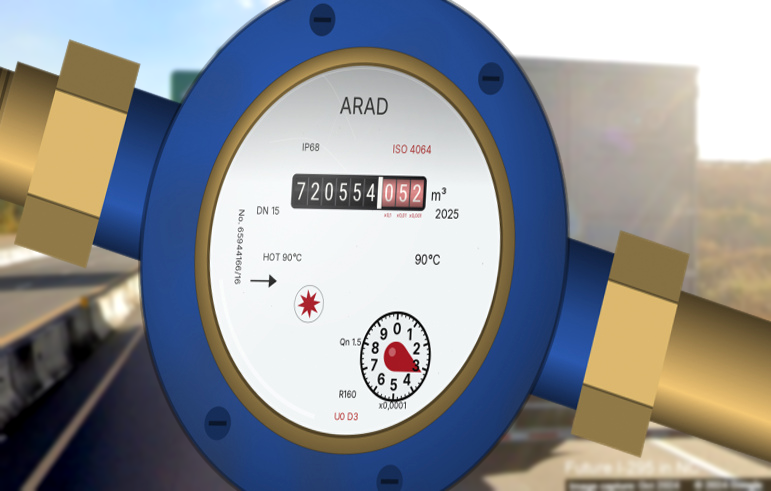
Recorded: 720554.0523 m³
